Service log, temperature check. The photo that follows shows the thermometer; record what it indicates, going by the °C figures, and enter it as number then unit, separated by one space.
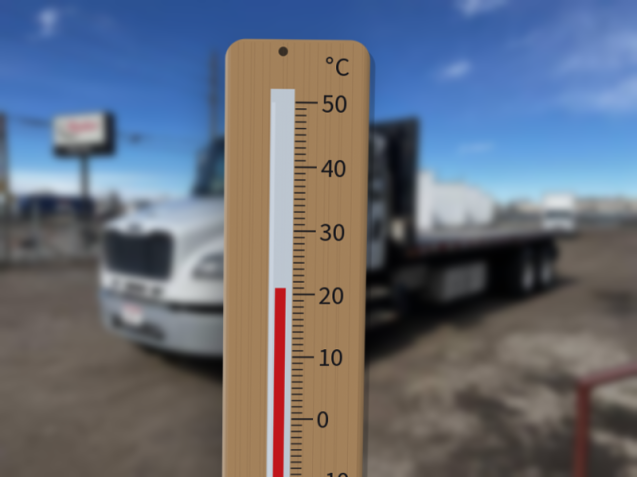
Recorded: 21 °C
